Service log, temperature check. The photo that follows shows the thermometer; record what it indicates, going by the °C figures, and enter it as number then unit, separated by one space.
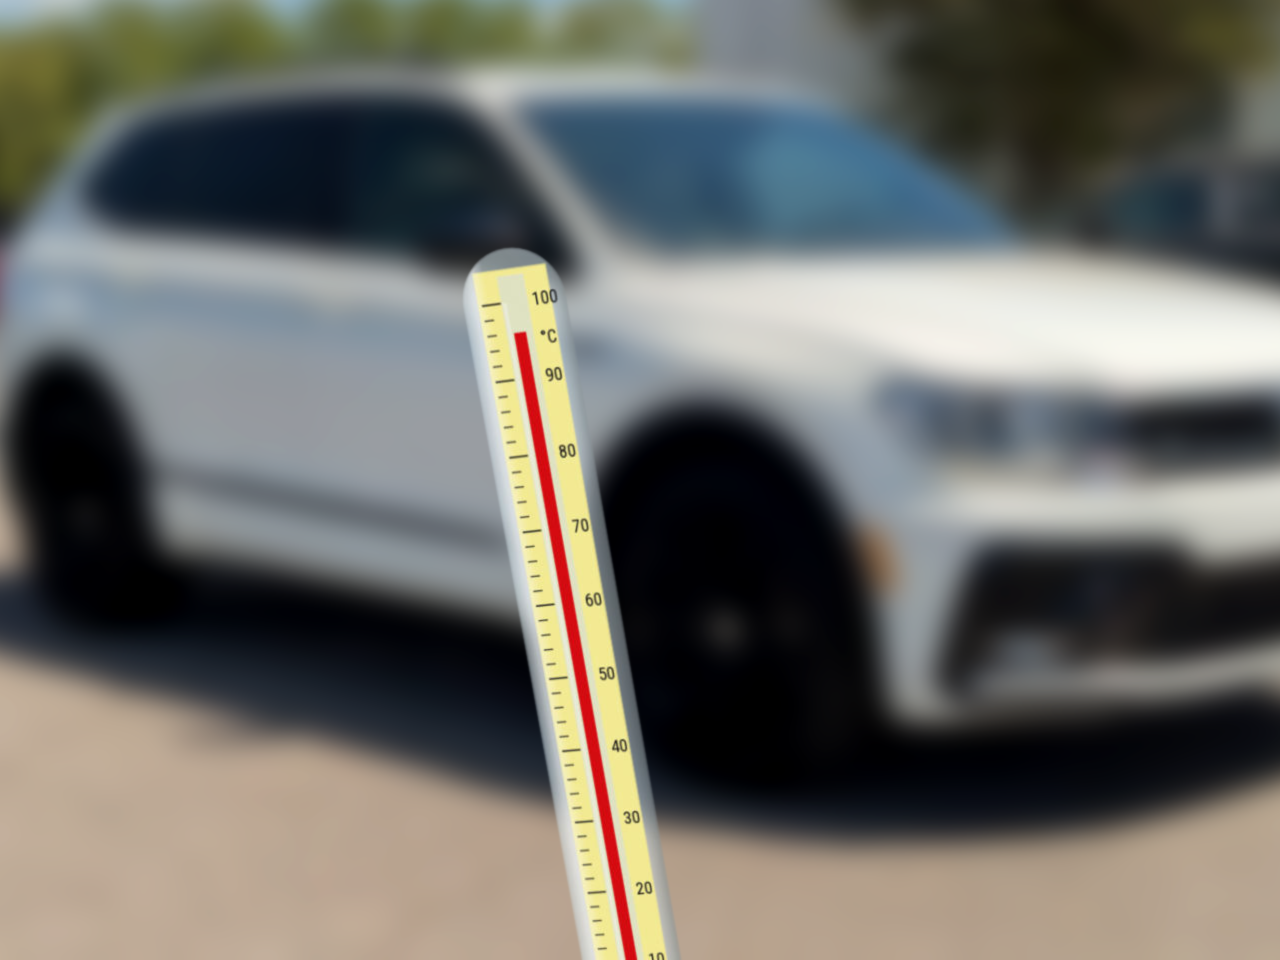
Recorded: 96 °C
